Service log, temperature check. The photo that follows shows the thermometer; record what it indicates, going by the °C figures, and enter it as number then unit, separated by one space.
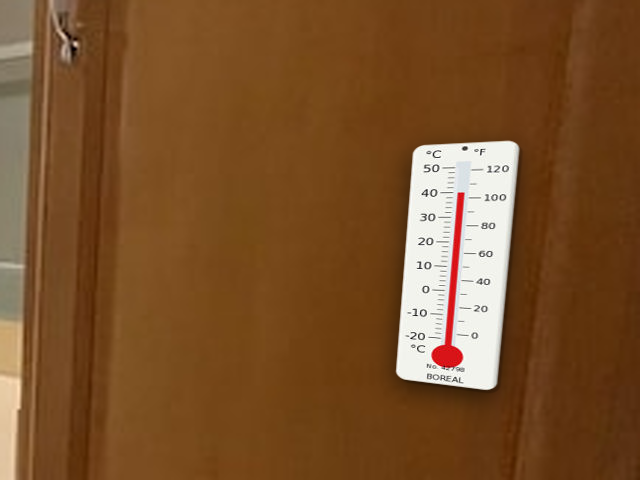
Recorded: 40 °C
